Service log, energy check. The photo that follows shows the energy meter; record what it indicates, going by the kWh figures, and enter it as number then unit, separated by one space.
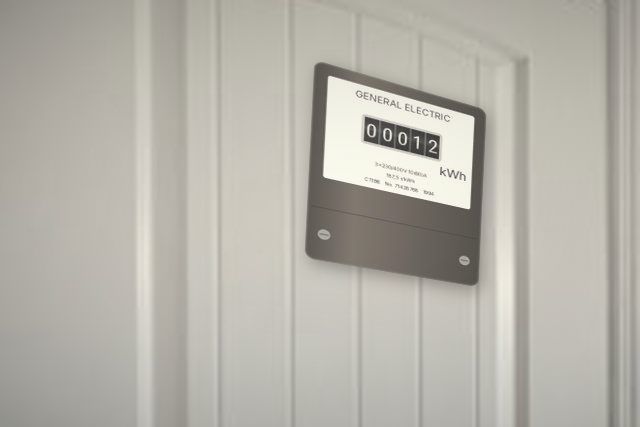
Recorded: 12 kWh
